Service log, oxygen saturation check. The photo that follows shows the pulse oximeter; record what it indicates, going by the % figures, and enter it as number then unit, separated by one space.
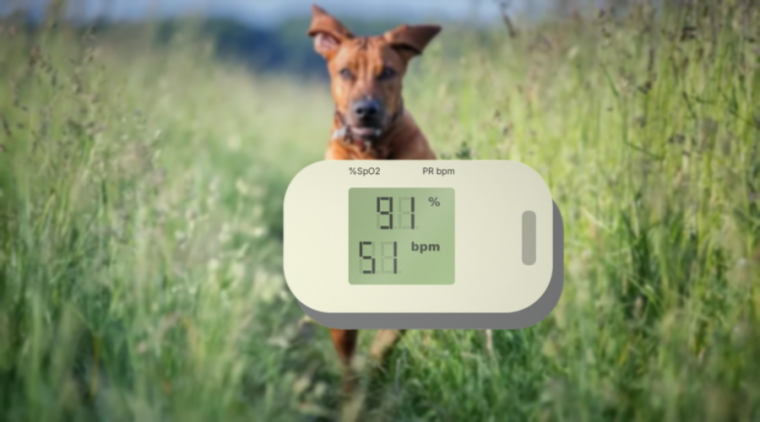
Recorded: 91 %
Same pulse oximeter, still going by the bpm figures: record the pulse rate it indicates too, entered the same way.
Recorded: 51 bpm
